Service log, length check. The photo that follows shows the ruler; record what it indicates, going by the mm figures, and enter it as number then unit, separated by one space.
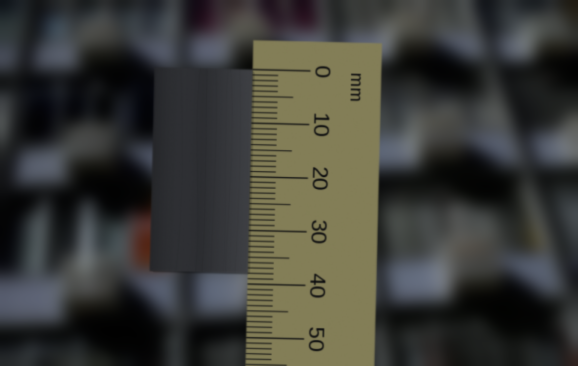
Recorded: 38 mm
